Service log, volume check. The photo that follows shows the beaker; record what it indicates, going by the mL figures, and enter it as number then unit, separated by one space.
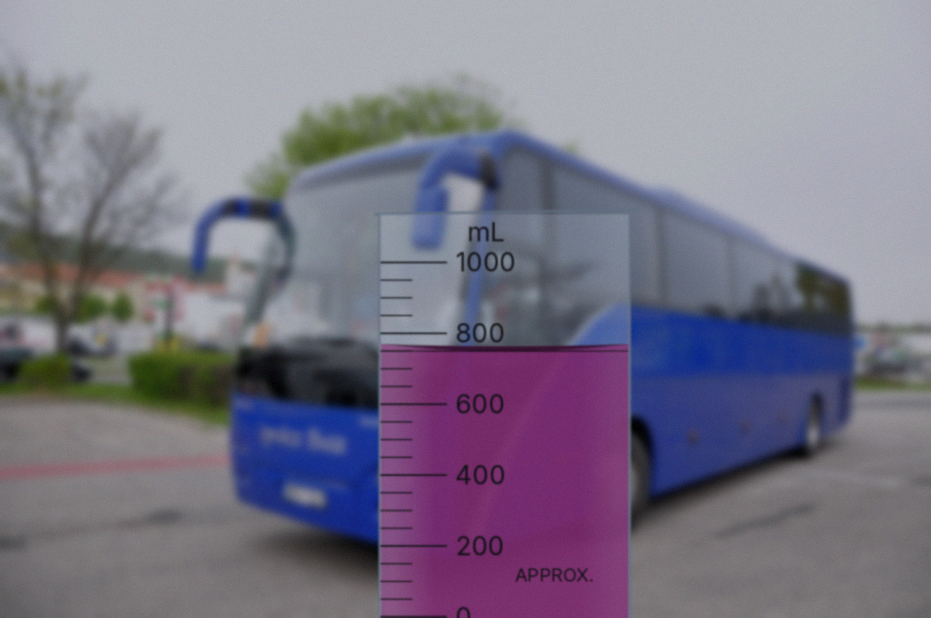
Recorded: 750 mL
